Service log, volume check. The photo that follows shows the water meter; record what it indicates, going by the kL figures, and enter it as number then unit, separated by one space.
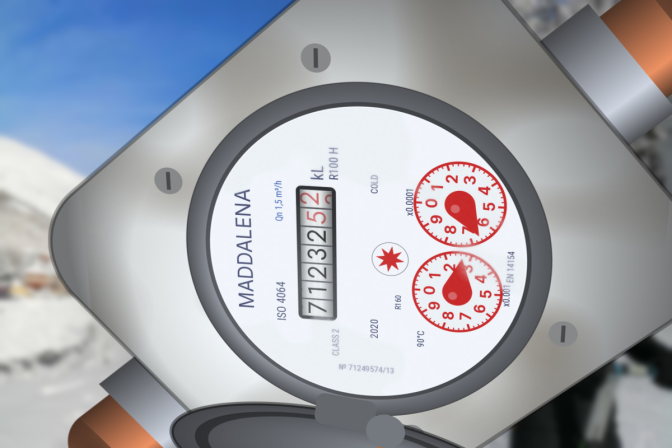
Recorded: 71232.5226 kL
